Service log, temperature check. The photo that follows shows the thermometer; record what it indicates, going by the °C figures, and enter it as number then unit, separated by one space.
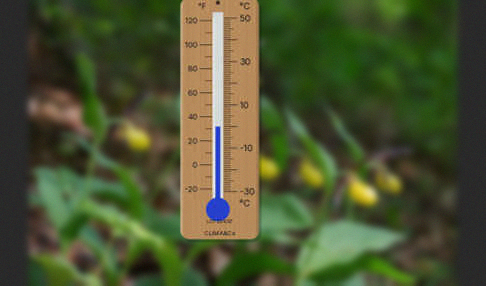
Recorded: 0 °C
